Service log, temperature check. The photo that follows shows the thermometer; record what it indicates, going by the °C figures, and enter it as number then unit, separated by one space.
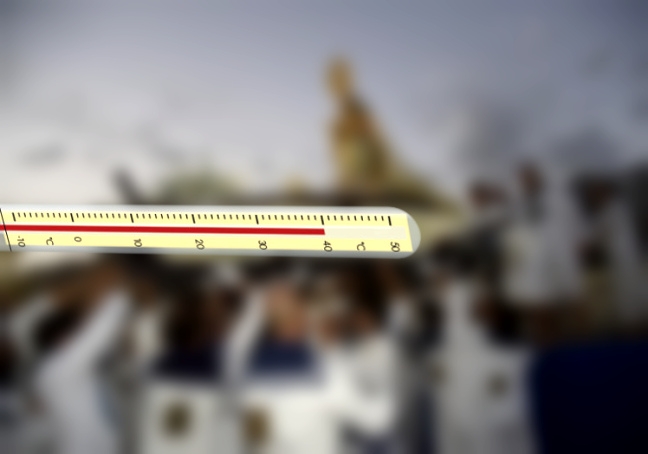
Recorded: 40 °C
